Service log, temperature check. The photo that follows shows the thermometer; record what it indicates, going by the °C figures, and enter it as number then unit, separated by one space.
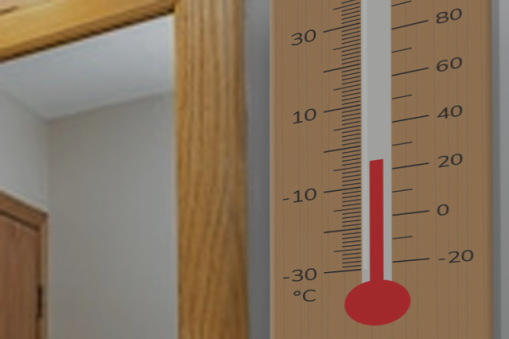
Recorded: -4 °C
